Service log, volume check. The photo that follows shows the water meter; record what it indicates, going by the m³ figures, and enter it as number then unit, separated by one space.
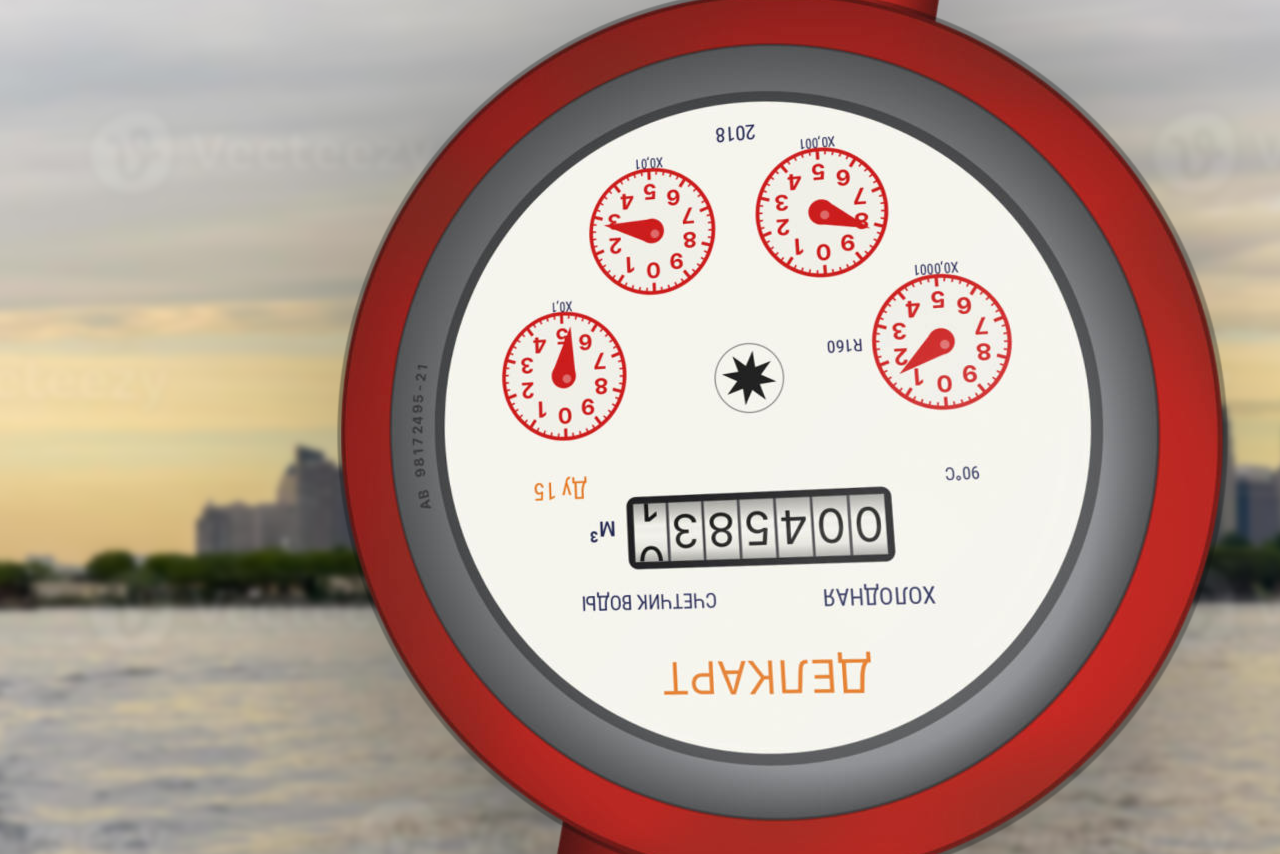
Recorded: 45830.5281 m³
